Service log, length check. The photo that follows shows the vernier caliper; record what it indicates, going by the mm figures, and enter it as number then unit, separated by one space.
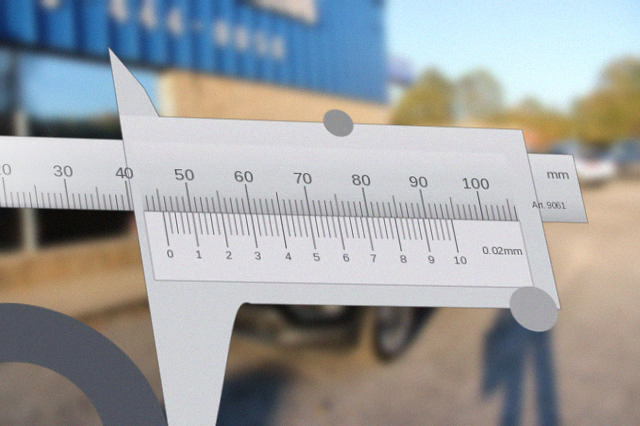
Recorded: 45.4 mm
